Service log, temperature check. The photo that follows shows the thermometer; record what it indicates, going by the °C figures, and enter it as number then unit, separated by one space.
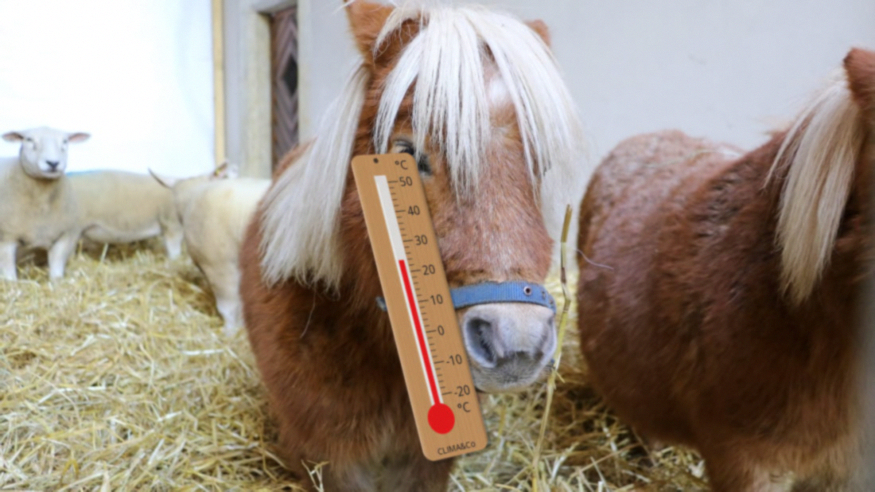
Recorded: 24 °C
